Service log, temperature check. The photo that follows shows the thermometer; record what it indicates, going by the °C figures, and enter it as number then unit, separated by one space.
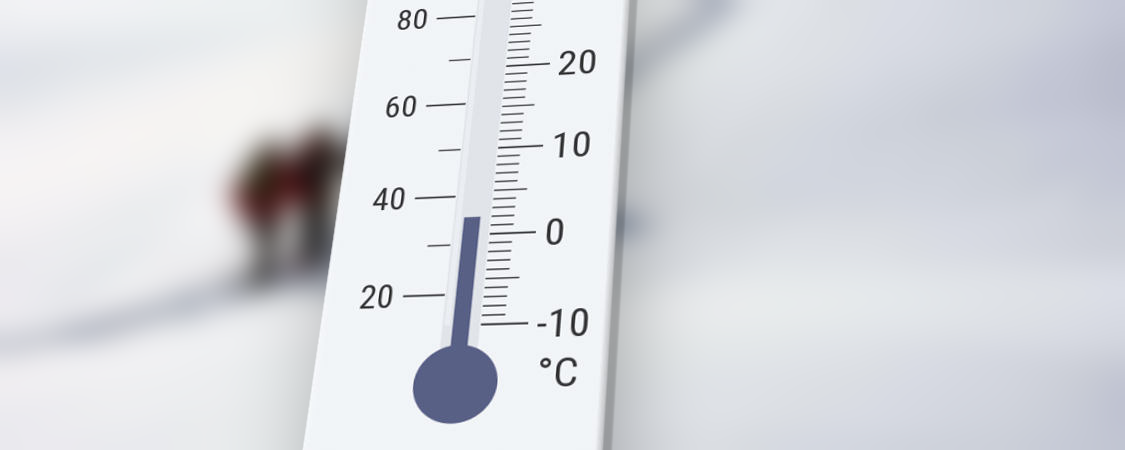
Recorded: 2 °C
